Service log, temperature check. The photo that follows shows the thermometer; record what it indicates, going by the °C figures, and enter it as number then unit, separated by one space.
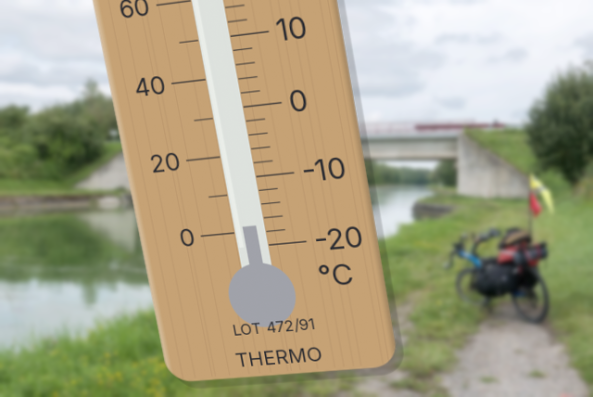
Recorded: -17 °C
